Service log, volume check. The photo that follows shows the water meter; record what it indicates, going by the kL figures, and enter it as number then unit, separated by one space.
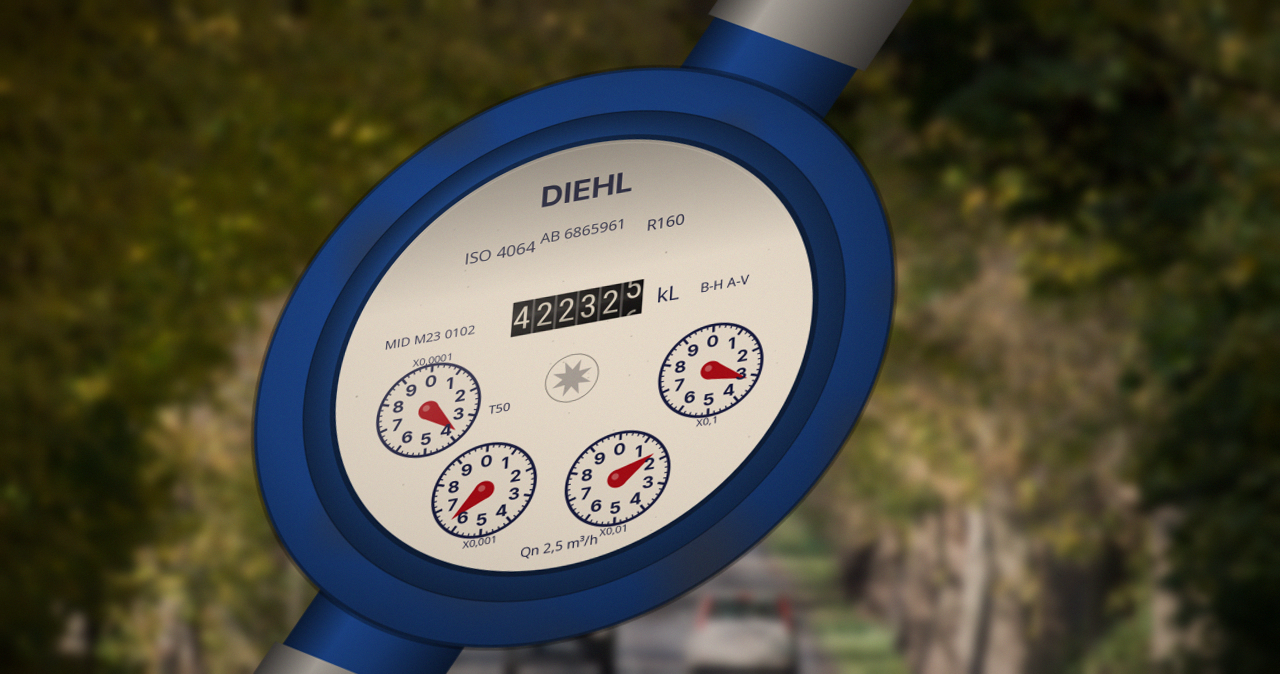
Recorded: 422325.3163 kL
